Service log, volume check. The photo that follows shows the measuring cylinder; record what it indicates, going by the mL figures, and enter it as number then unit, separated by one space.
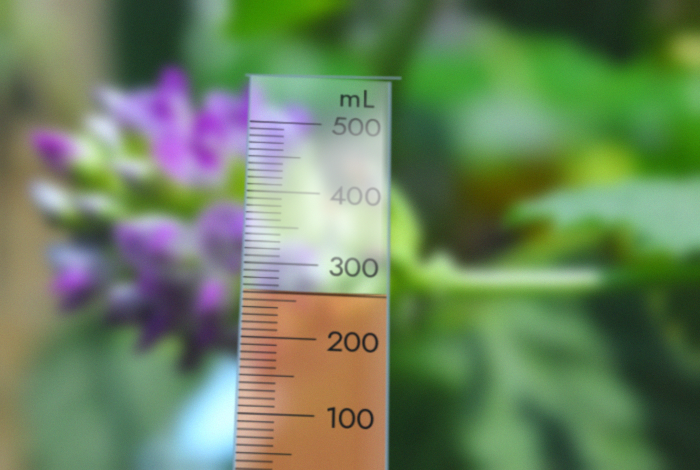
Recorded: 260 mL
